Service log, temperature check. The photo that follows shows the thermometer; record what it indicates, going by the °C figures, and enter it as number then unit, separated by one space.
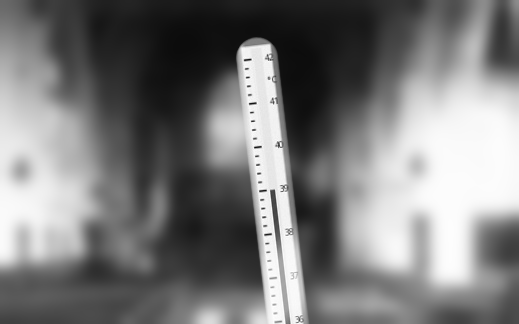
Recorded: 39 °C
